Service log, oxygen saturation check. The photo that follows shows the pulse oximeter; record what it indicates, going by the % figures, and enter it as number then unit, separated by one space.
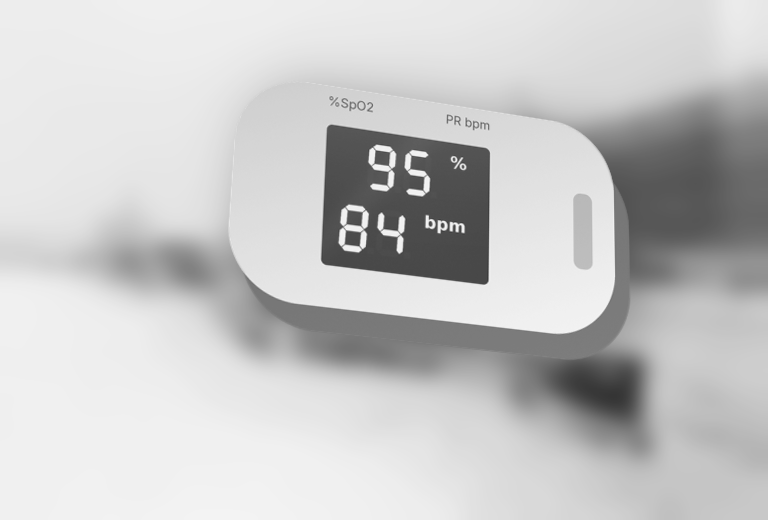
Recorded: 95 %
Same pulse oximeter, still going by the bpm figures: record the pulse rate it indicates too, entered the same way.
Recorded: 84 bpm
